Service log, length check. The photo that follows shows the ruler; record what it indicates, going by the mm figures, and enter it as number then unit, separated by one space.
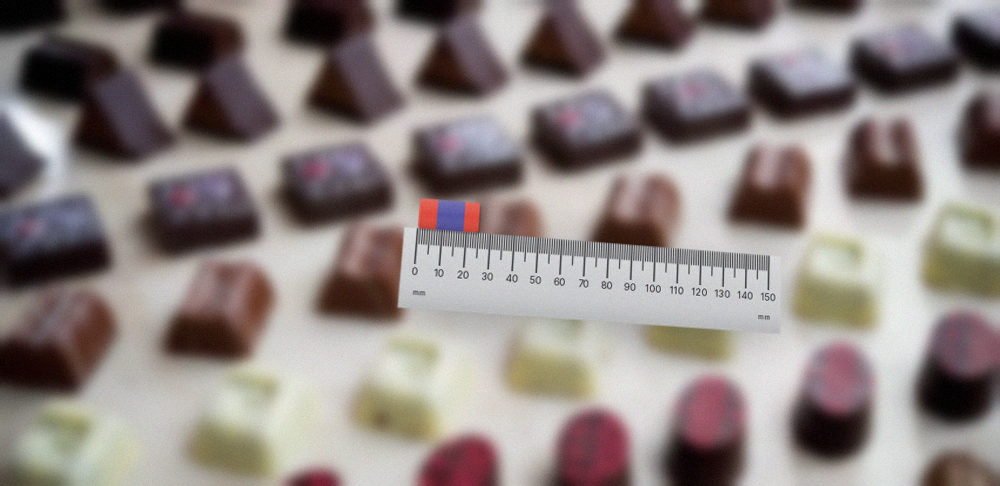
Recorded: 25 mm
